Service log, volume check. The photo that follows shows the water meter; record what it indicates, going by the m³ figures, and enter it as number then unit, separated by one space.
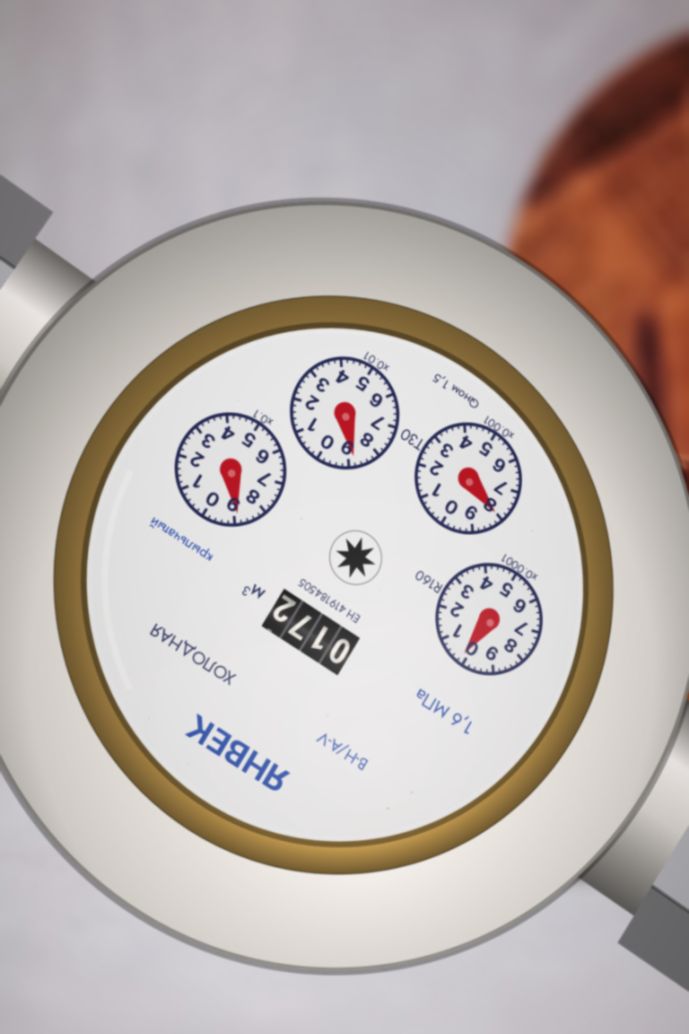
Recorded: 171.8880 m³
